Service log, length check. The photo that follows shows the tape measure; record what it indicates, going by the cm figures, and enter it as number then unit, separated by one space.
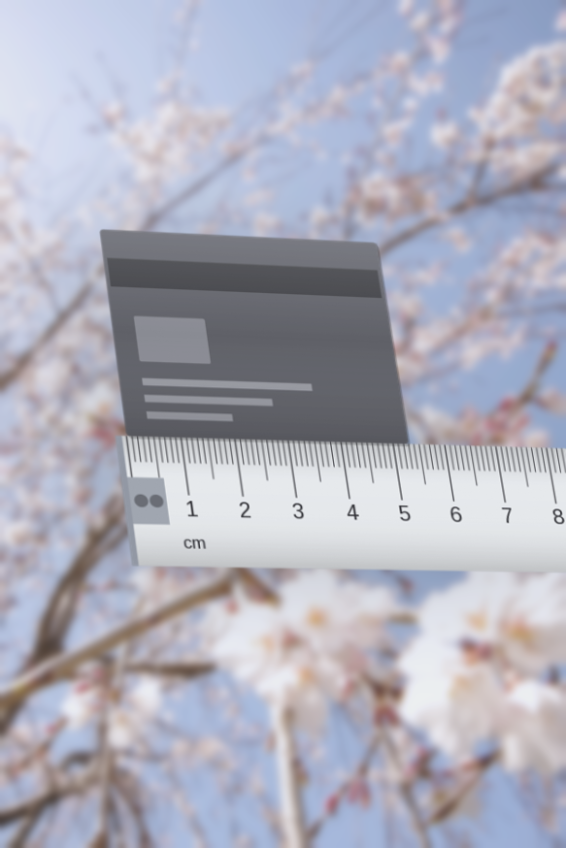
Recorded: 5.3 cm
